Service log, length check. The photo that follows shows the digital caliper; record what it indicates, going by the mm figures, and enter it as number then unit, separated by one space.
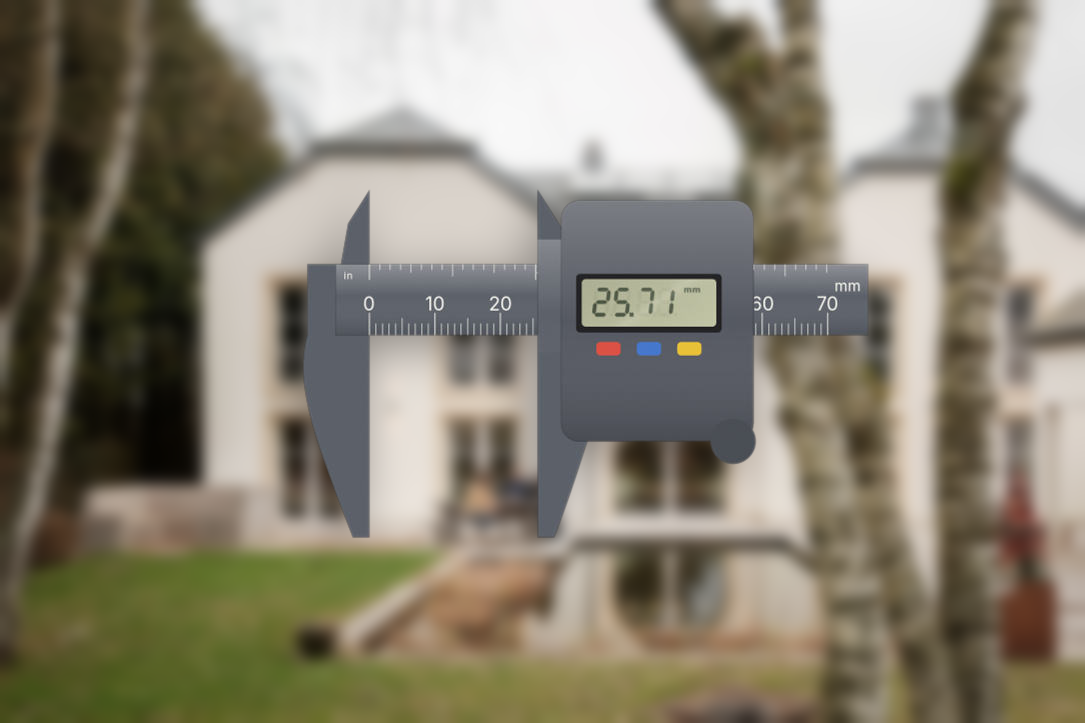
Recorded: 25.71 mm
